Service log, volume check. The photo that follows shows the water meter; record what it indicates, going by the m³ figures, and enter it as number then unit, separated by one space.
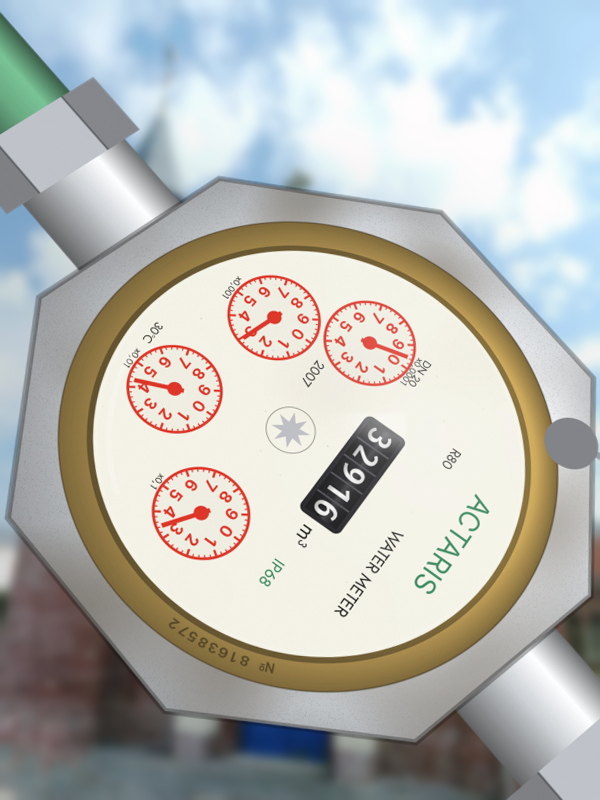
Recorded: 32916.3429 m³
